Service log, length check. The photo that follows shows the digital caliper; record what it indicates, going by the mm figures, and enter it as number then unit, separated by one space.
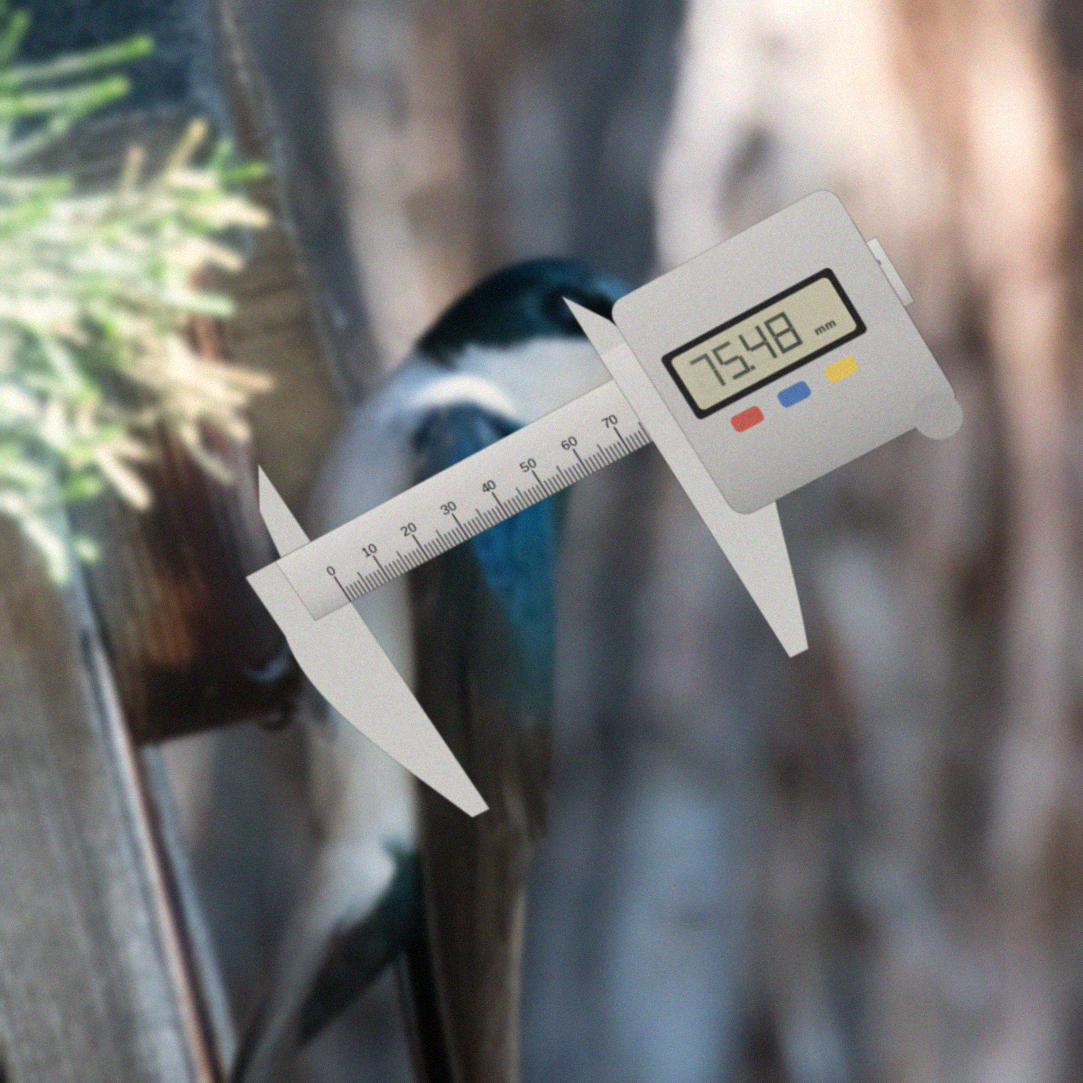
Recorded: 75.48 mm
